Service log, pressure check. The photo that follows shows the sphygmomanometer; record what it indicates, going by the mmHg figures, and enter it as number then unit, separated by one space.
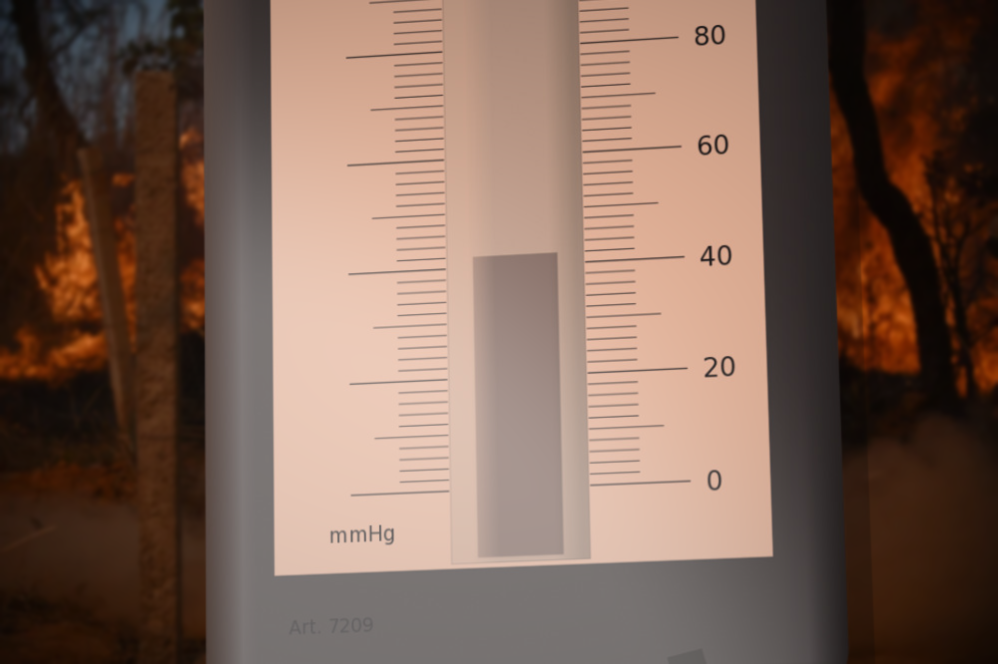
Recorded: 42 mmHg
